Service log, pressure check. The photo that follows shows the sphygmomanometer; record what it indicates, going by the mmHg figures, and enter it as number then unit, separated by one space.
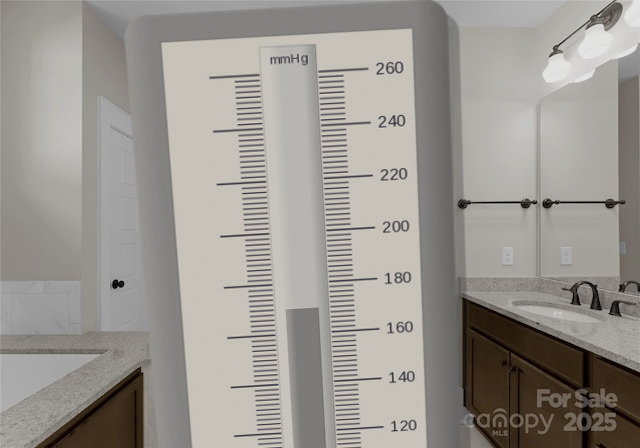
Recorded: 170 mmHg
